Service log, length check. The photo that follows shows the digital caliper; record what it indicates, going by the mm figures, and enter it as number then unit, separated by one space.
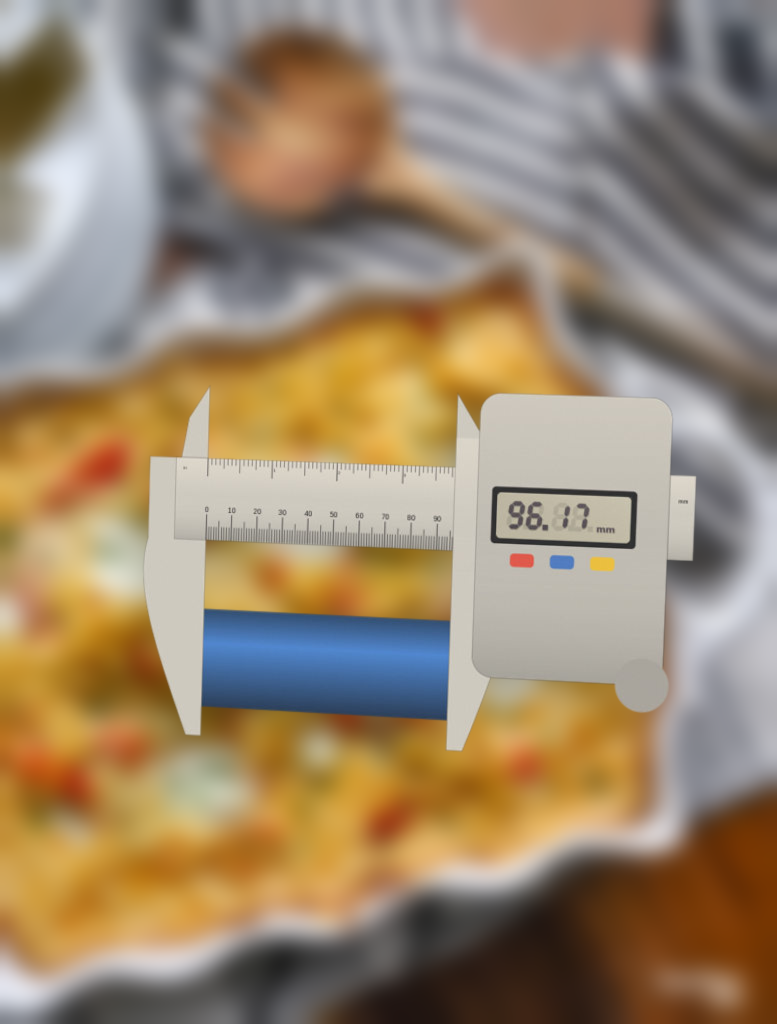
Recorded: 96.17 mm
